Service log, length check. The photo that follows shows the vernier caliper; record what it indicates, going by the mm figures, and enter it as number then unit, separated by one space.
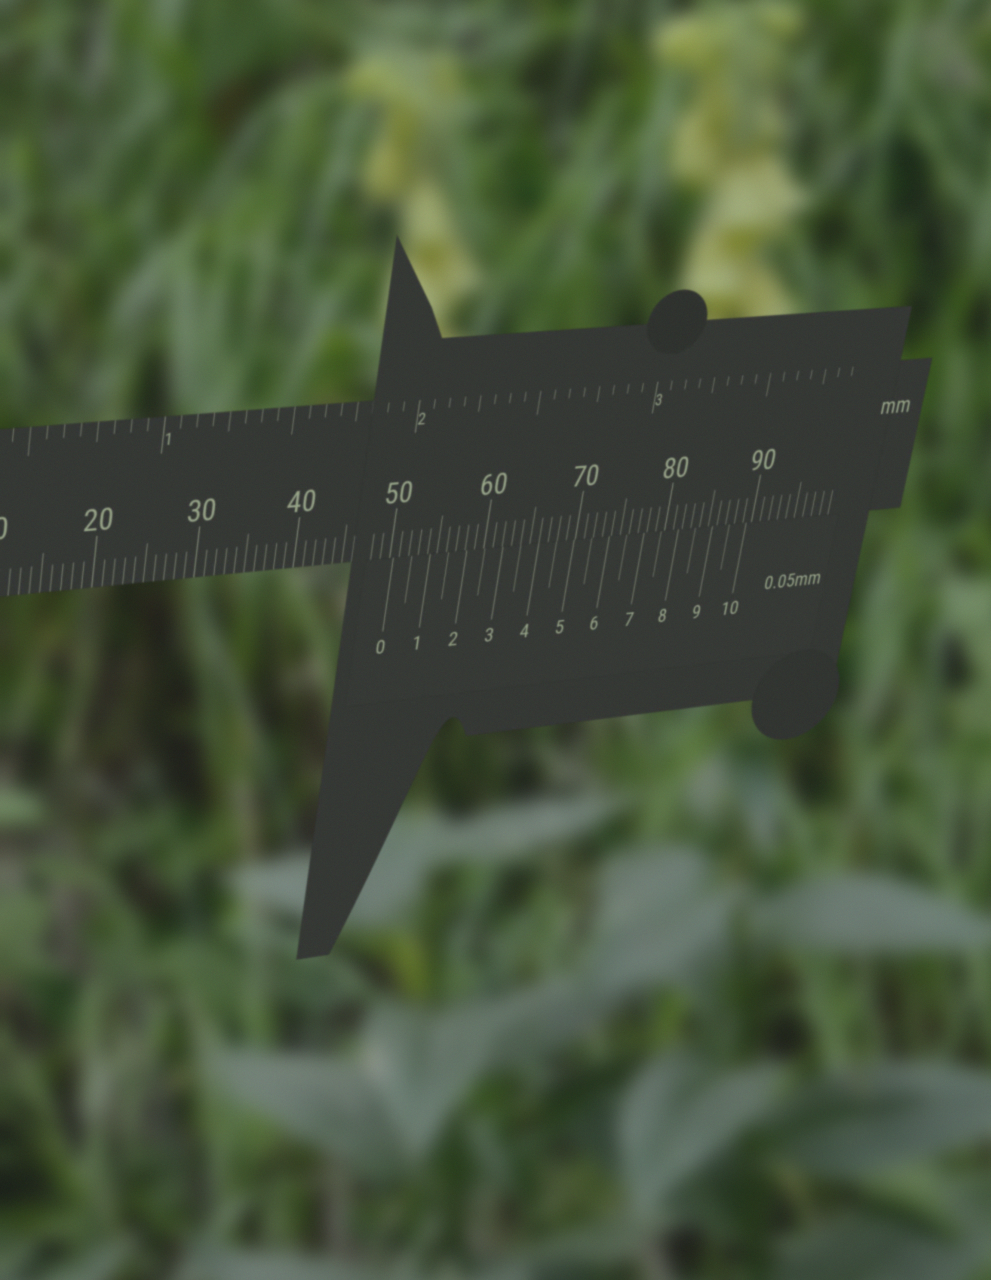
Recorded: 50.4 mm
